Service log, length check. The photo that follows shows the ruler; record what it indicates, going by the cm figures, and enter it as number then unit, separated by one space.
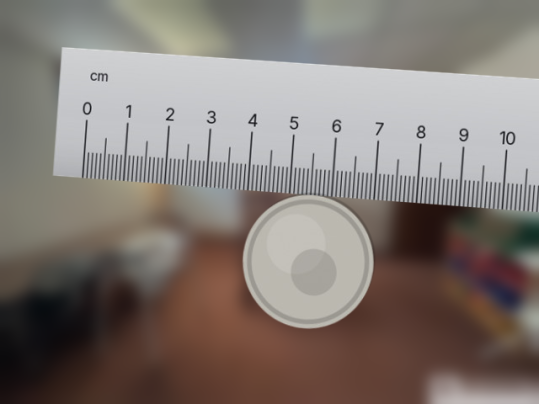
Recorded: 3.1 cm
